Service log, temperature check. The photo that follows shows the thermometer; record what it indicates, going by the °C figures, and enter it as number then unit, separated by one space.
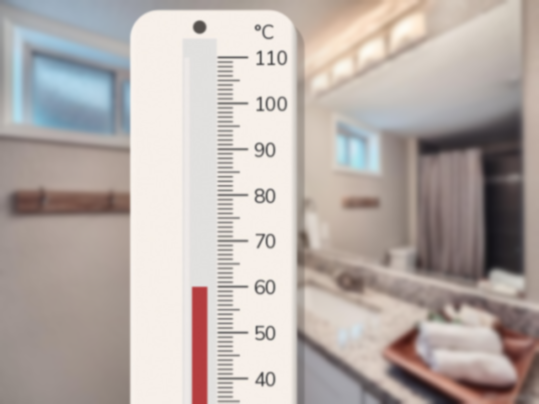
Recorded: 60 °C
